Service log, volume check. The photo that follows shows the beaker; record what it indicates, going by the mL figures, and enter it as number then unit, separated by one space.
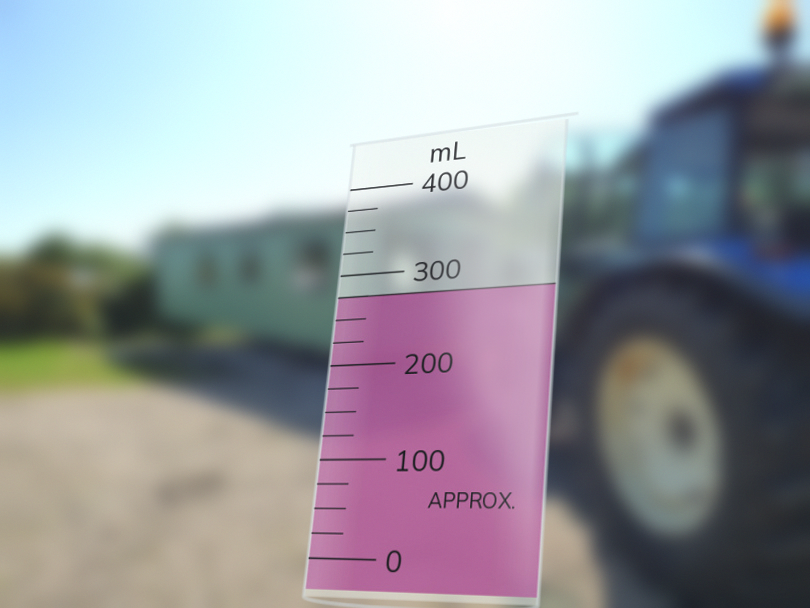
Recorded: 275 mL
